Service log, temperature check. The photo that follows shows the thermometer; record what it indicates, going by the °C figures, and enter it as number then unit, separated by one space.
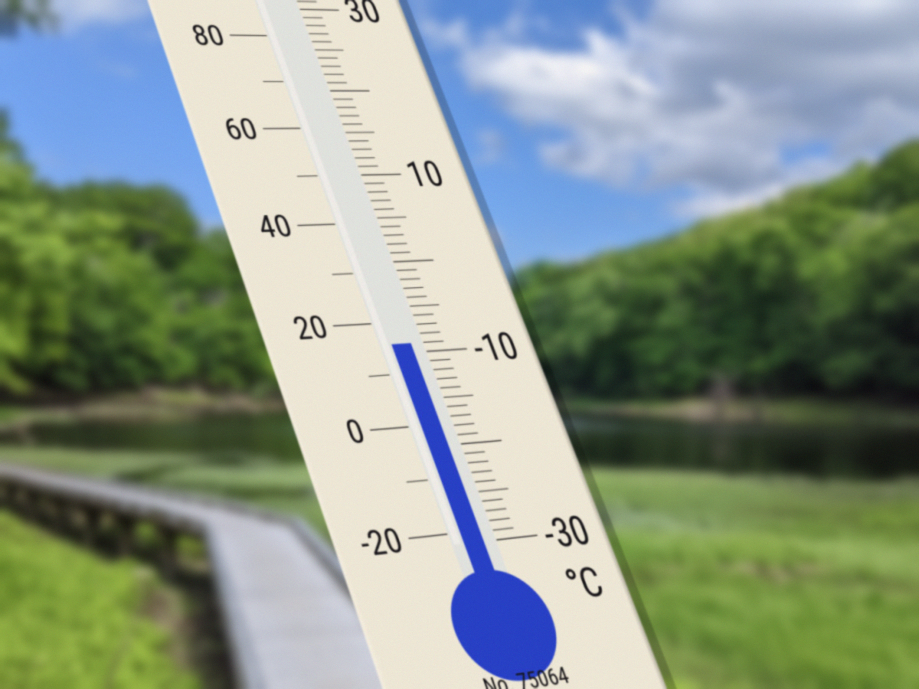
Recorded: -9 °C
